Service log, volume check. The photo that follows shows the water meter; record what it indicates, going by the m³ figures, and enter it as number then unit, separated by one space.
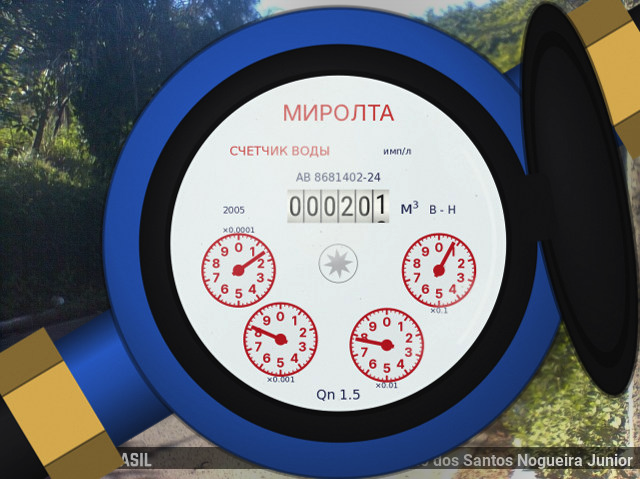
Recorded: 201.0781 m³
